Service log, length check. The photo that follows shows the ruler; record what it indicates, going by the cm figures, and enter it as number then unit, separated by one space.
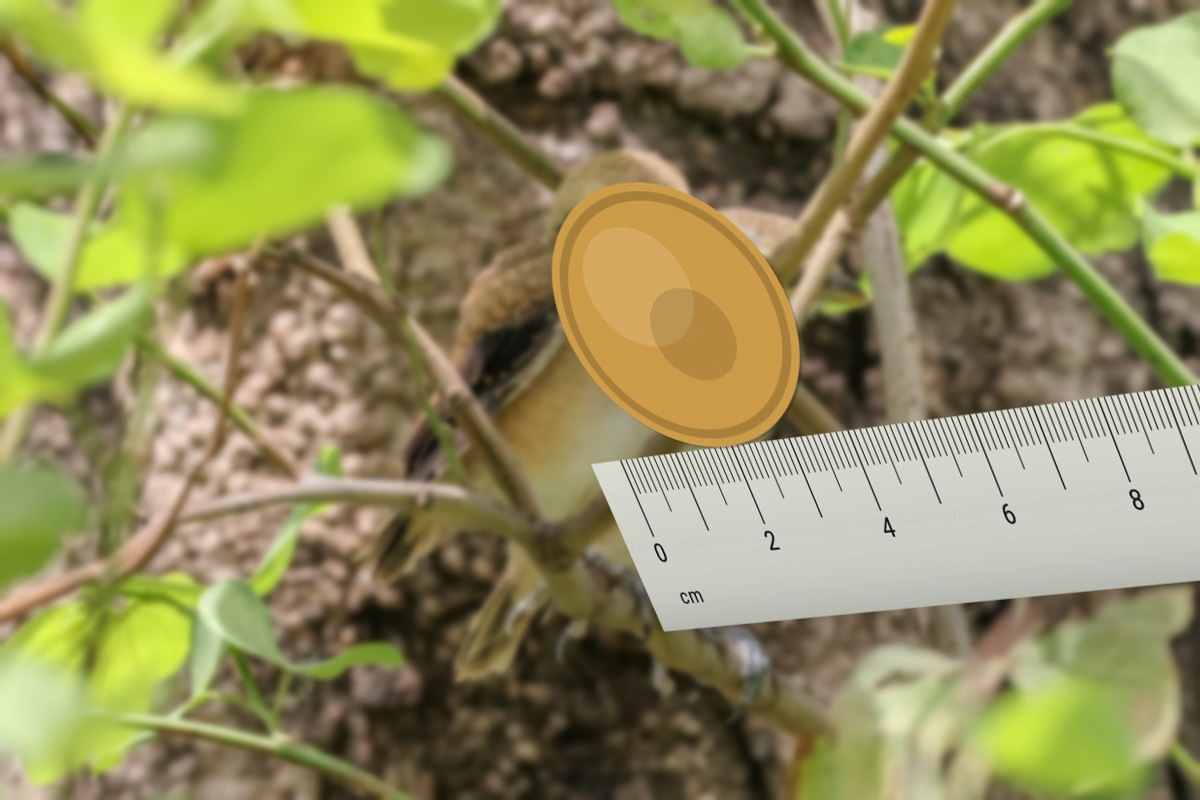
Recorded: 3.9 cm
